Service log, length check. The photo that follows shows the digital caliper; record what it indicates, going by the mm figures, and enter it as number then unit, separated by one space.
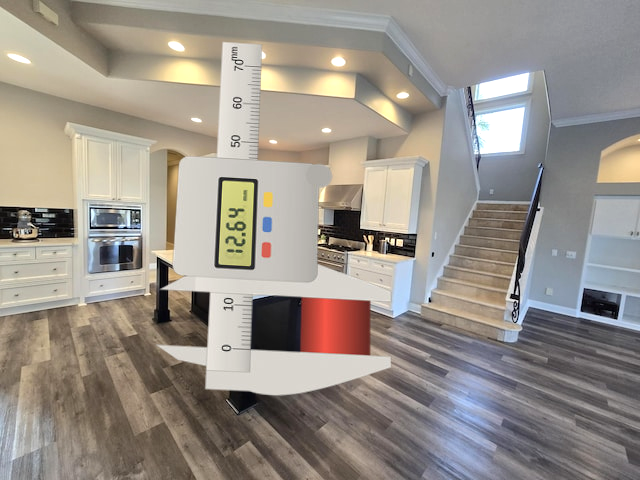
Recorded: 12.64 mm
